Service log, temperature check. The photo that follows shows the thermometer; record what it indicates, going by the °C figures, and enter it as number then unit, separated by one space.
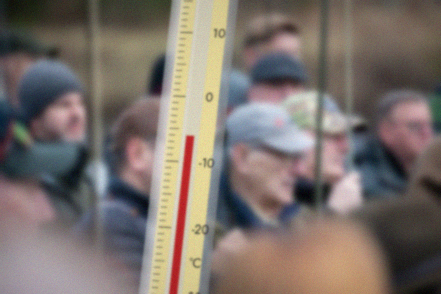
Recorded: -6 °C
